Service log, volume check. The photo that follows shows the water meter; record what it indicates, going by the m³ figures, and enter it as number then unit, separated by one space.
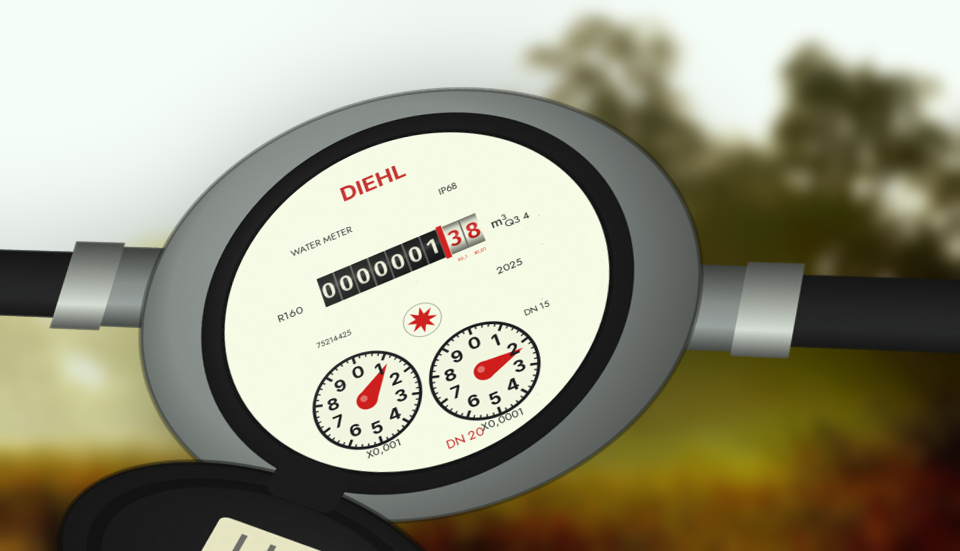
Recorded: 1.3812 m³
